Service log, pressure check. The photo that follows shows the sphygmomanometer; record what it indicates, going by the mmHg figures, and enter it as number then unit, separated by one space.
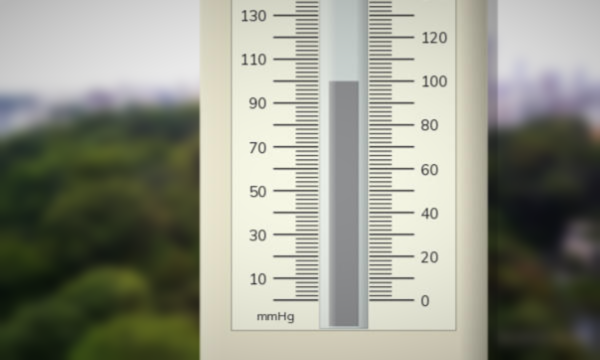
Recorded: 100 mmHg
